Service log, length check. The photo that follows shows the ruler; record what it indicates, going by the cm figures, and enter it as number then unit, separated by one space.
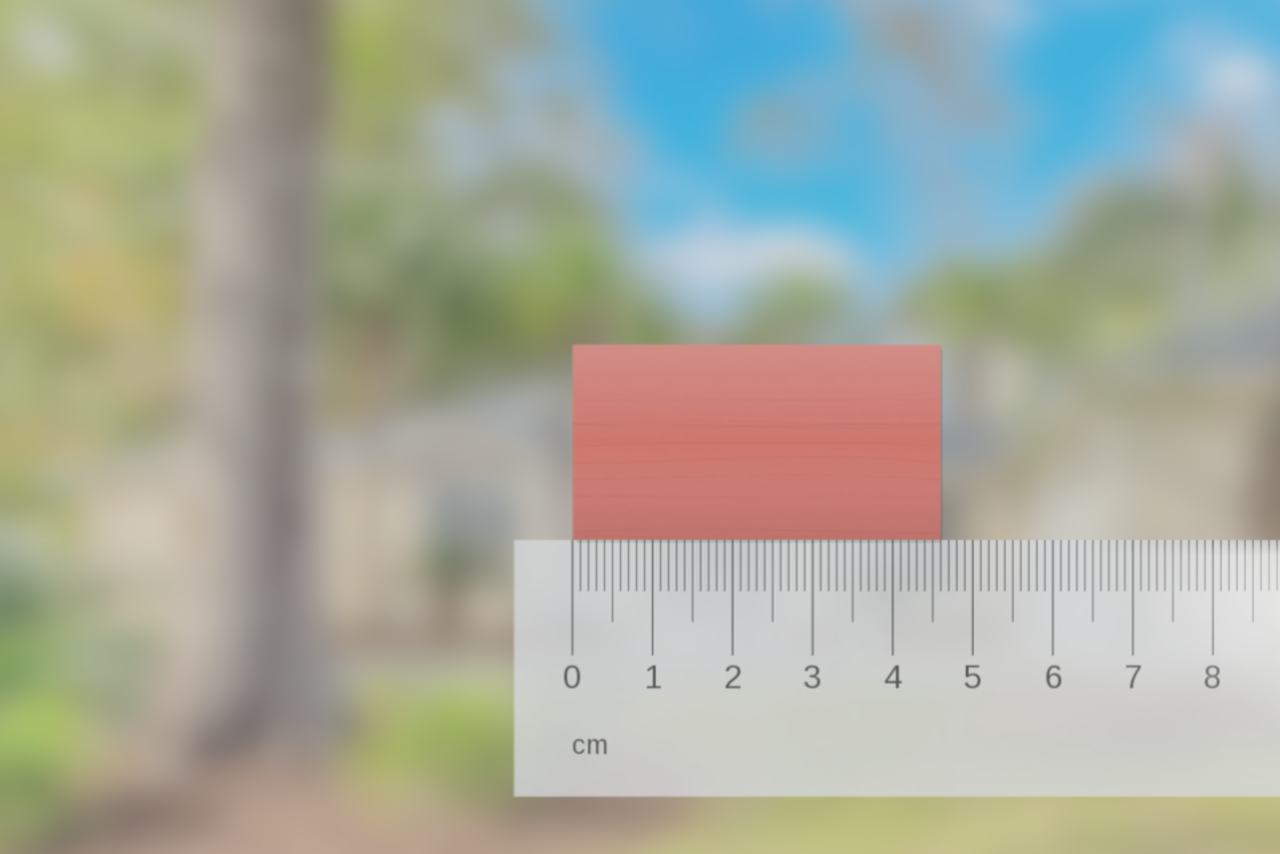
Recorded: 4.6 cm
